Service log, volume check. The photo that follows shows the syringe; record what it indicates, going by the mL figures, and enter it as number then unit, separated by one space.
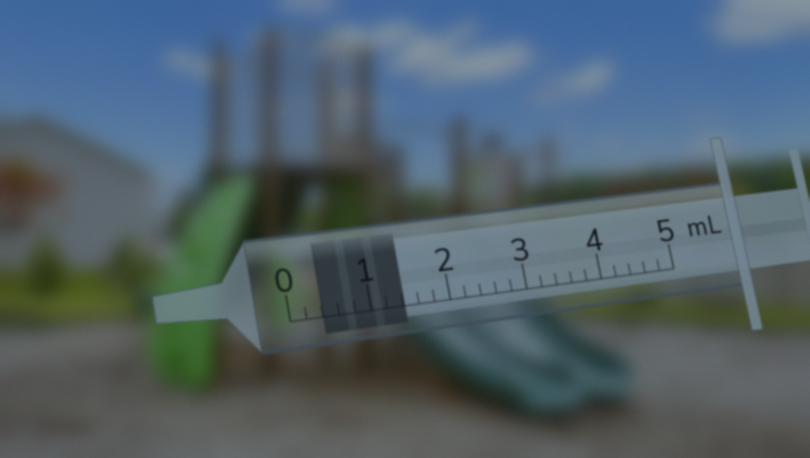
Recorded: 0.4 mL
